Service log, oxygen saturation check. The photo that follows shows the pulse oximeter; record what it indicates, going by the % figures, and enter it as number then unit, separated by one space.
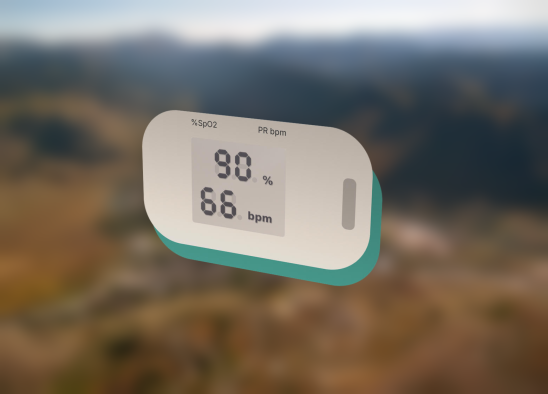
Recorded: 90 %
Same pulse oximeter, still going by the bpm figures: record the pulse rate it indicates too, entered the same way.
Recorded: 66 bpm
